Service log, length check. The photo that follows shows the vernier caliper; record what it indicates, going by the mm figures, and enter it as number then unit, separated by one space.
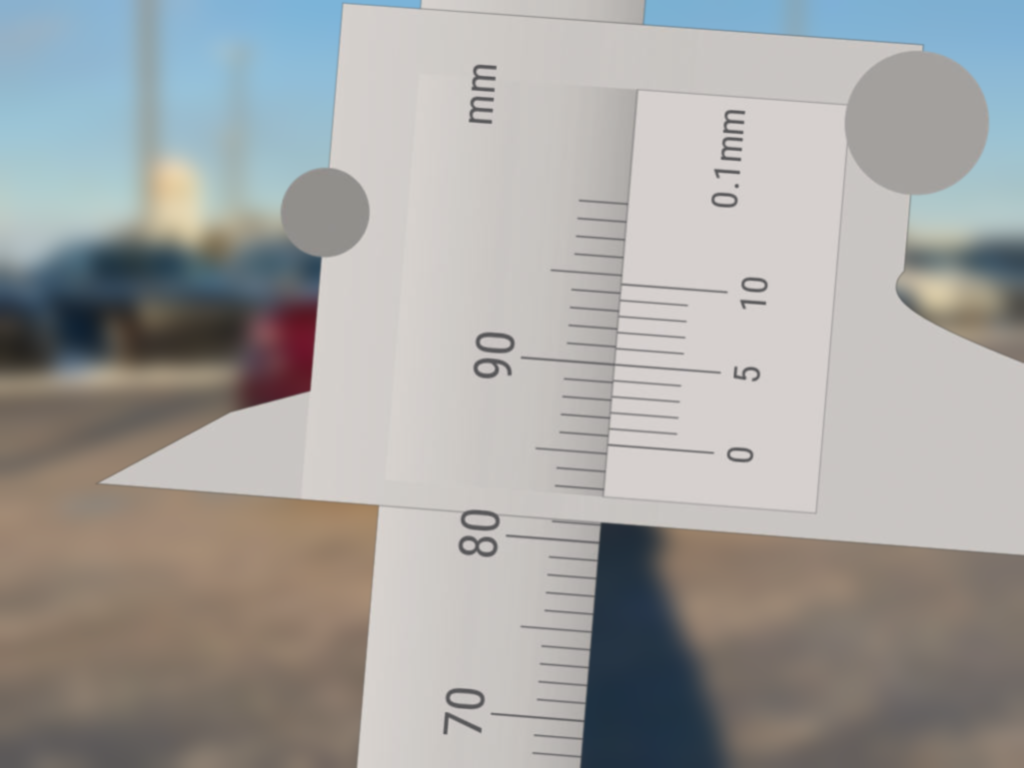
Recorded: 85.5 mm
